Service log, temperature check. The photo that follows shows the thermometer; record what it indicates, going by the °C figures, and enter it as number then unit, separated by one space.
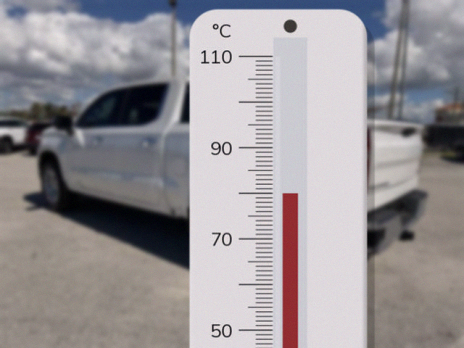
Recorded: 80 °C
